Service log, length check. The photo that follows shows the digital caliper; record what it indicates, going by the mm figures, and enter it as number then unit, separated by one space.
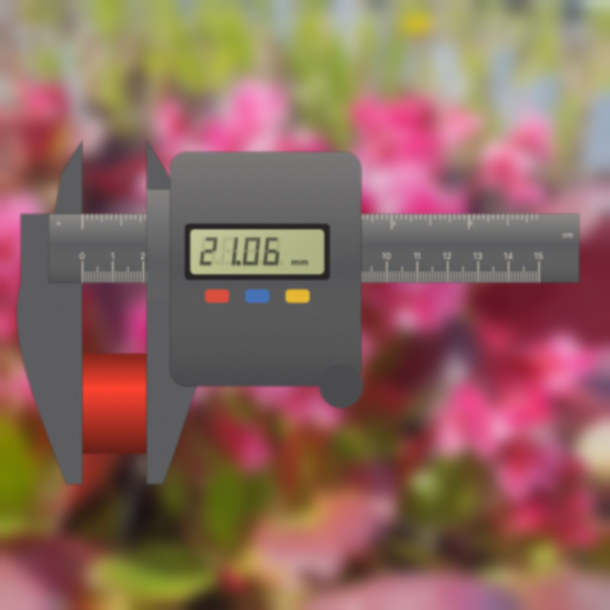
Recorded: 21.06 mm
